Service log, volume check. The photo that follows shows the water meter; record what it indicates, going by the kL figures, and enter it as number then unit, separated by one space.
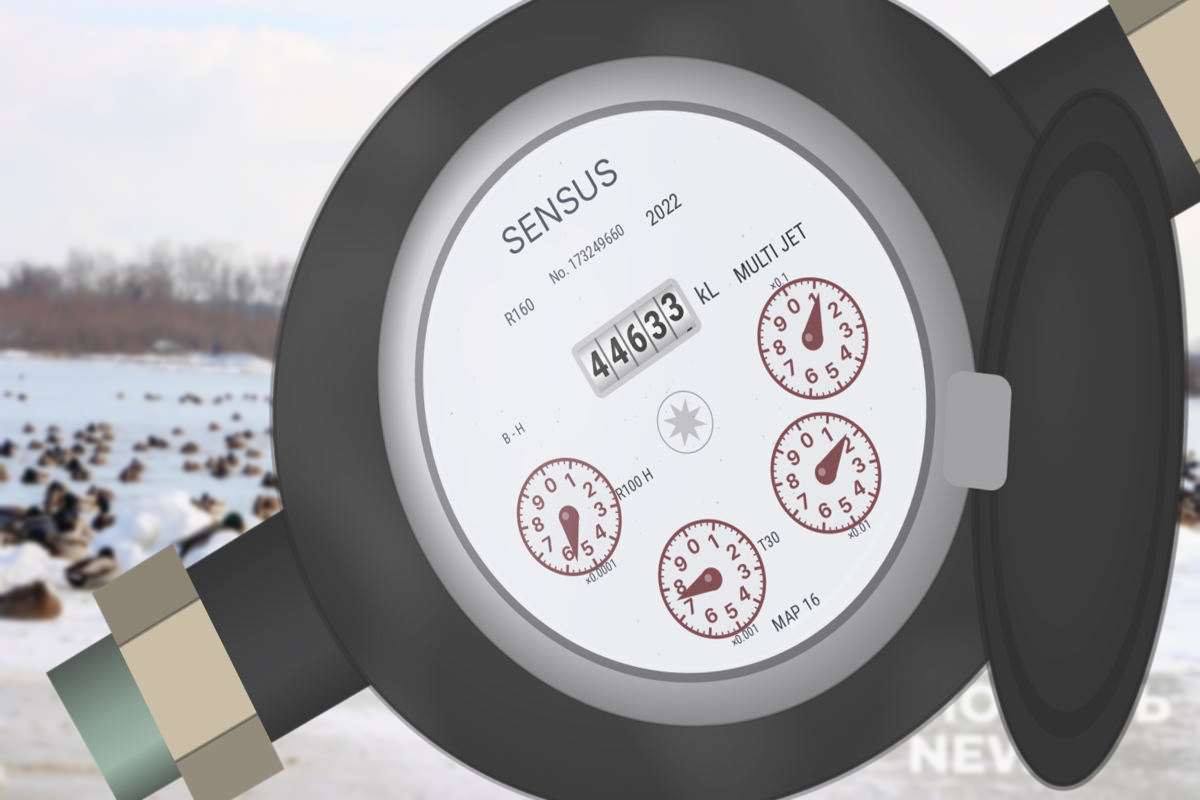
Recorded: 44633.1175 kL
